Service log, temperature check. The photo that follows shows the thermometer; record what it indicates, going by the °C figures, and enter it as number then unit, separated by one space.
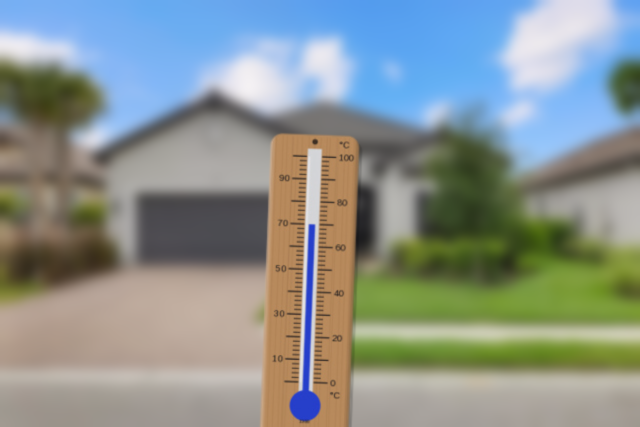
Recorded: 70 °C
